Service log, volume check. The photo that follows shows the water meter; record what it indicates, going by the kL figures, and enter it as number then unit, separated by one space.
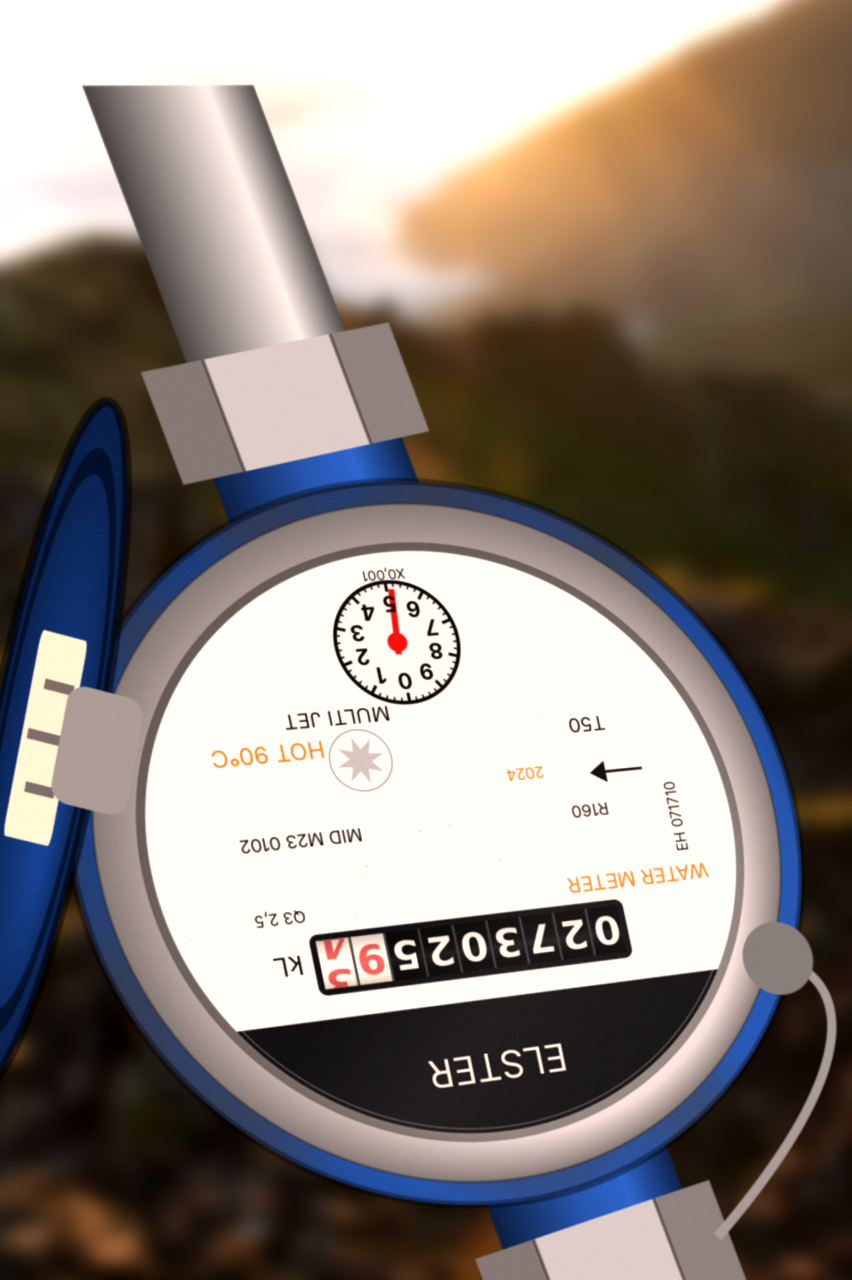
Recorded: 273025.935 kL
